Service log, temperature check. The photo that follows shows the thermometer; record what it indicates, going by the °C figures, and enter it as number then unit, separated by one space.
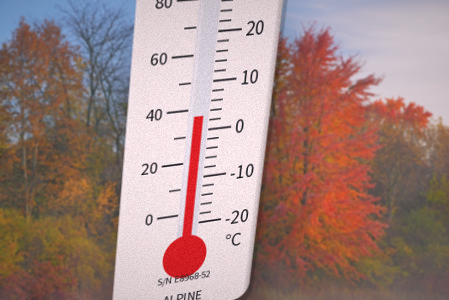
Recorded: 3 °C
